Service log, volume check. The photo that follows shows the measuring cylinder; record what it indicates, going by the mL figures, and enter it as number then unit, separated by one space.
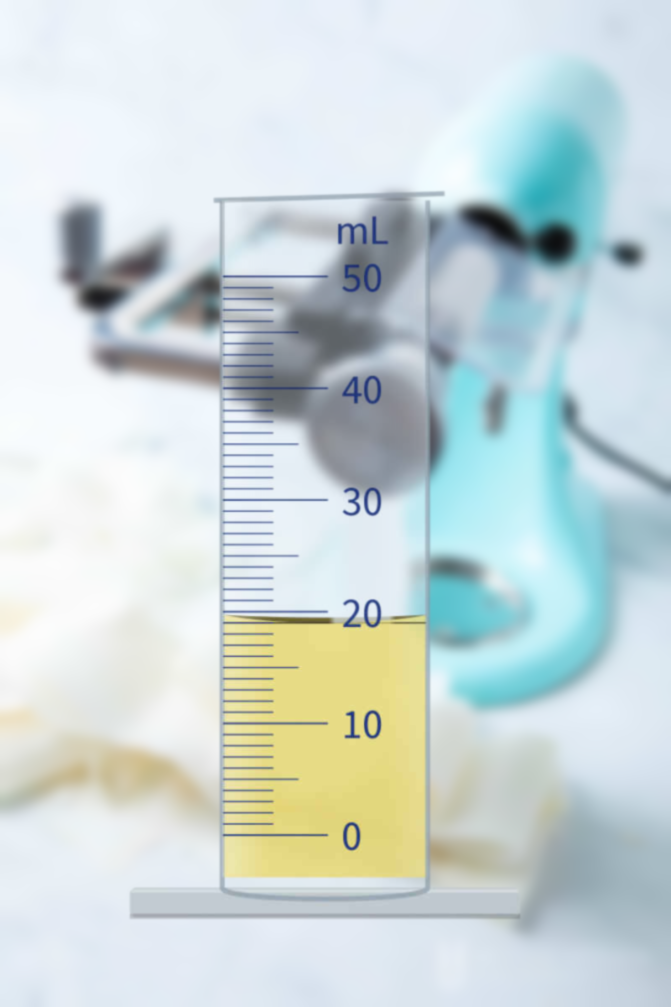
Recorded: 19 mL
